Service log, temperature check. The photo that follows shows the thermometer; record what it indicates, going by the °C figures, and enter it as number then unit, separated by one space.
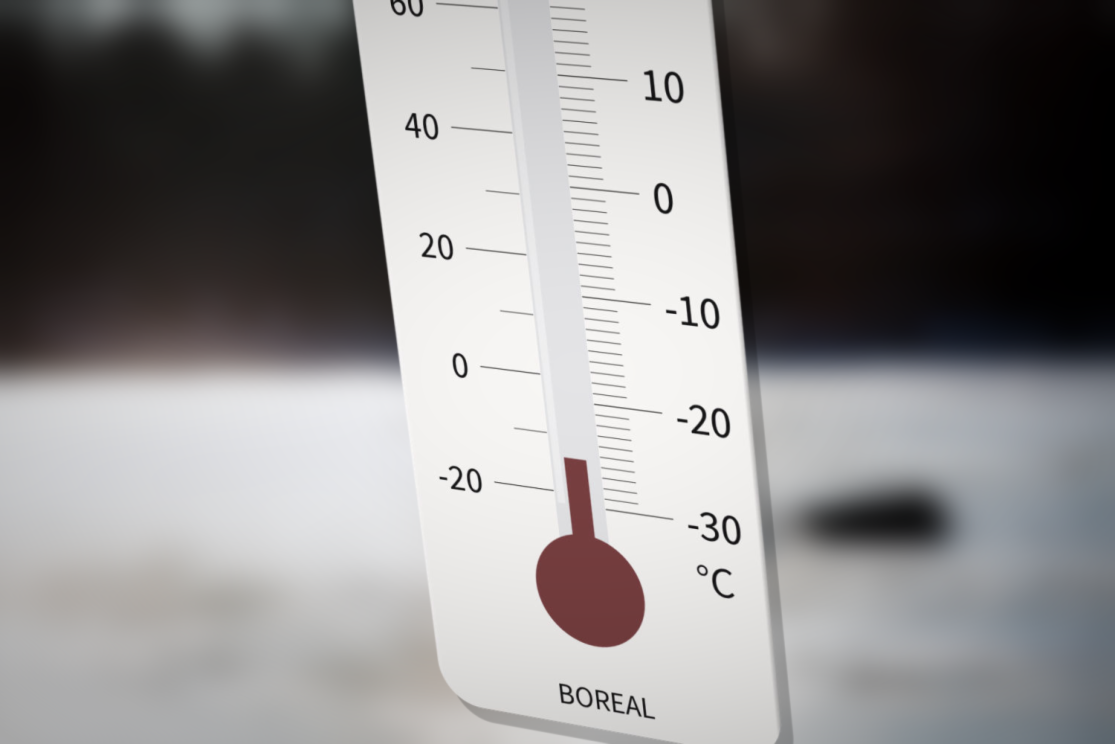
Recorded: -25.5 °C
